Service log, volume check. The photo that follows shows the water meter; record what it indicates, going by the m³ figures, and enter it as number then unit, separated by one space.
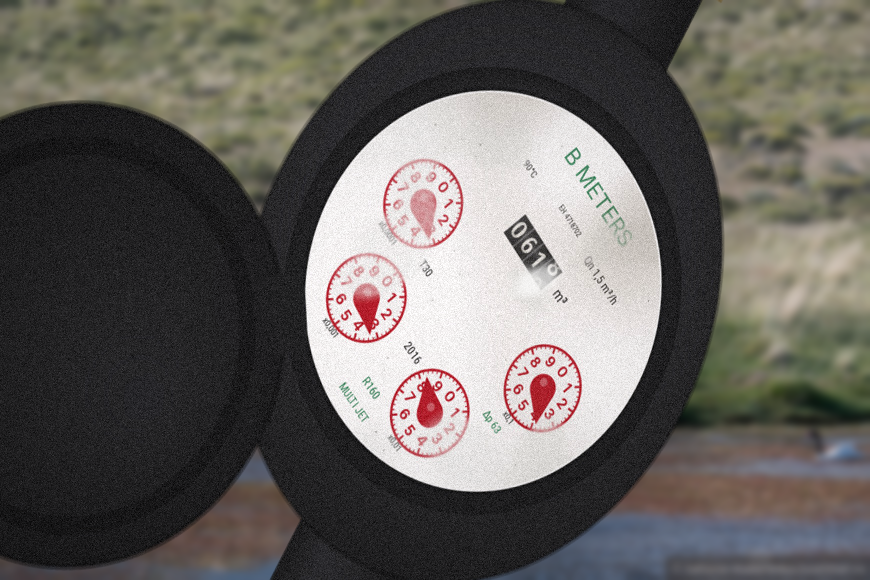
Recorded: 618.3833 m³
